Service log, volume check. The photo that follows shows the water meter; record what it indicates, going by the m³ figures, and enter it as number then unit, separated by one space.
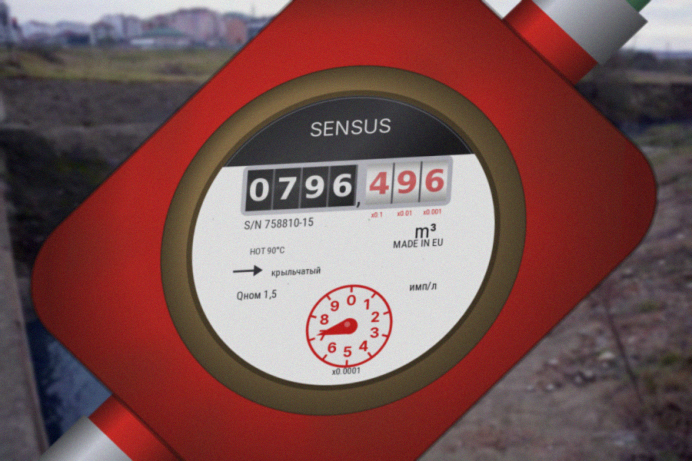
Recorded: 796.4967 m³
